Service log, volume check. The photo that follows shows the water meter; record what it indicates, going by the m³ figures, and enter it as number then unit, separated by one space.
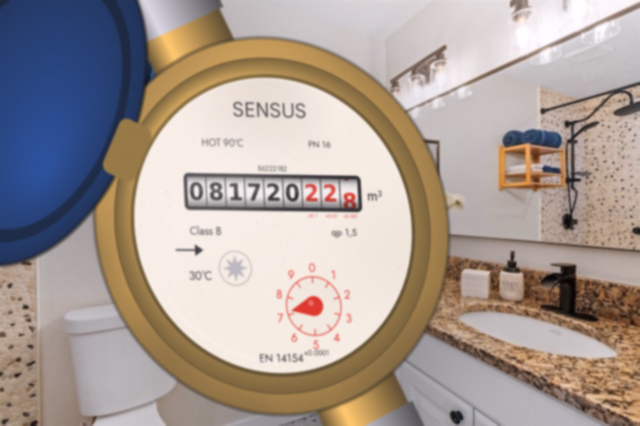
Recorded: 81720.2277 m³
